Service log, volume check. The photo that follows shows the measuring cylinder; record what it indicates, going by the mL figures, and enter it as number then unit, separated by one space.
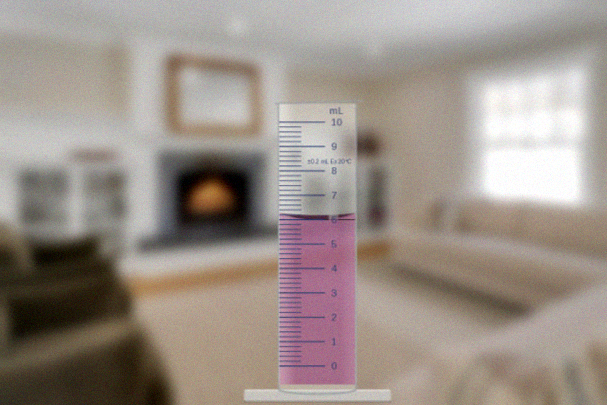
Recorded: 6 mL
